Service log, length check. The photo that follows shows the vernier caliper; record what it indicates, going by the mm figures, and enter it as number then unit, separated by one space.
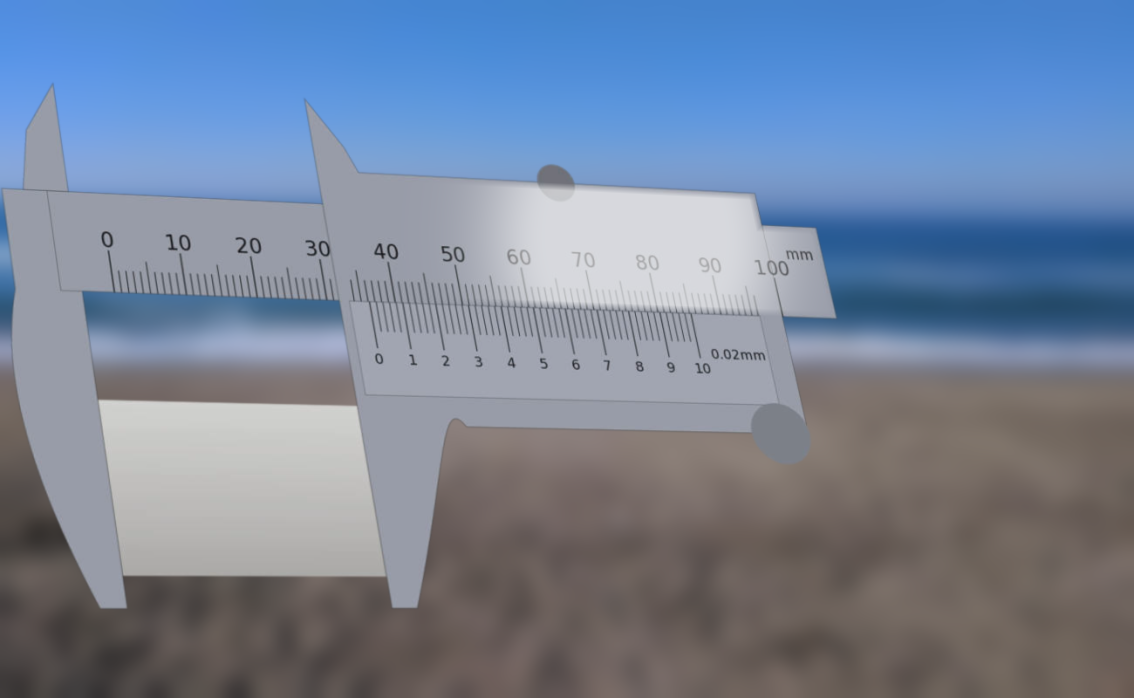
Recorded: 36.2 mm
